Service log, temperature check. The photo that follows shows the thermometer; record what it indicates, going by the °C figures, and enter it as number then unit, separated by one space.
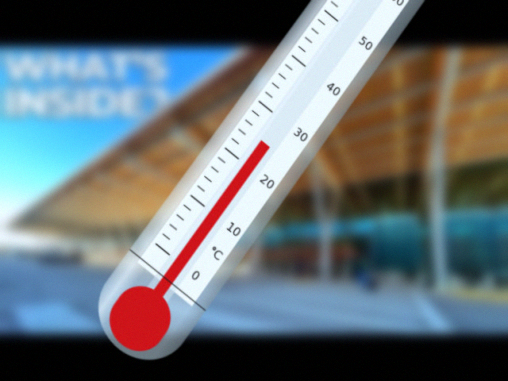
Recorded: 25 °C
